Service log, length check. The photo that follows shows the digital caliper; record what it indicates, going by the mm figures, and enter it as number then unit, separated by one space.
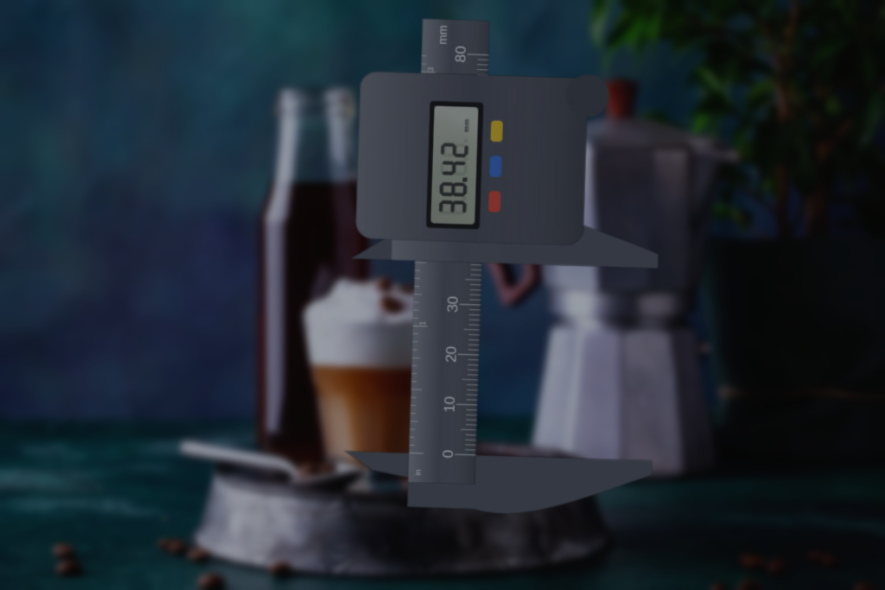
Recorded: 38.42 mm
